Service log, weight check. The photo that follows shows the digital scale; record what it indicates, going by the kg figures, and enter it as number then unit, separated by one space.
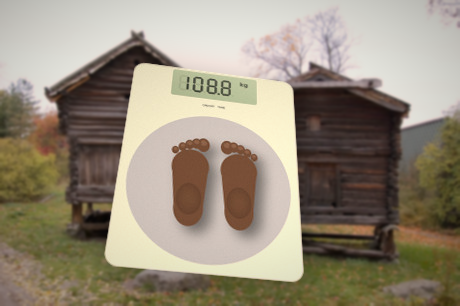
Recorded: 108.8 kg
